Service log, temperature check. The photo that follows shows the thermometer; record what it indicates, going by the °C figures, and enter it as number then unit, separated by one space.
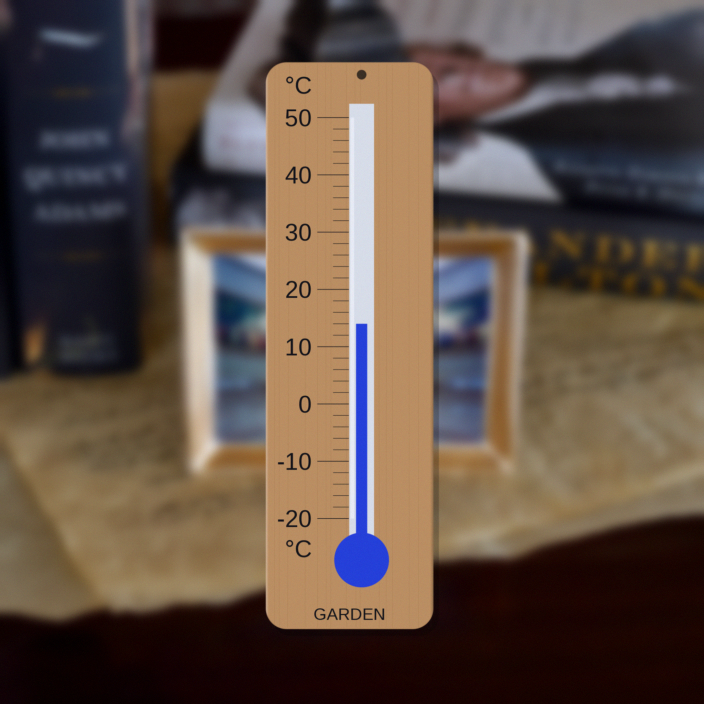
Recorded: 14 °C
